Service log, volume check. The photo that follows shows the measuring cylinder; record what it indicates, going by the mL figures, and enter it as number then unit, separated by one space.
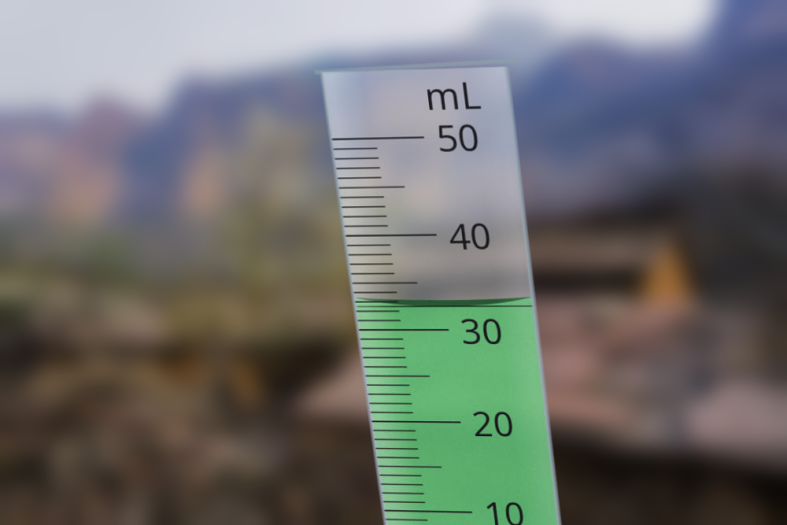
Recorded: 32.5 mL
